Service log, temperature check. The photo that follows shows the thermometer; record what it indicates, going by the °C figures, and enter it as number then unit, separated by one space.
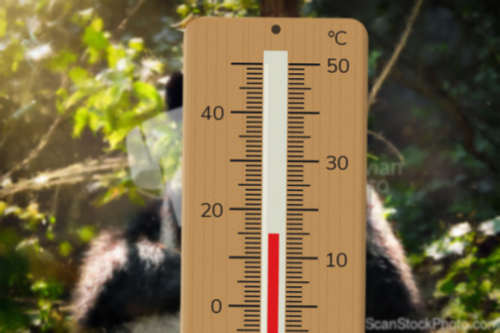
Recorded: 15 °C
